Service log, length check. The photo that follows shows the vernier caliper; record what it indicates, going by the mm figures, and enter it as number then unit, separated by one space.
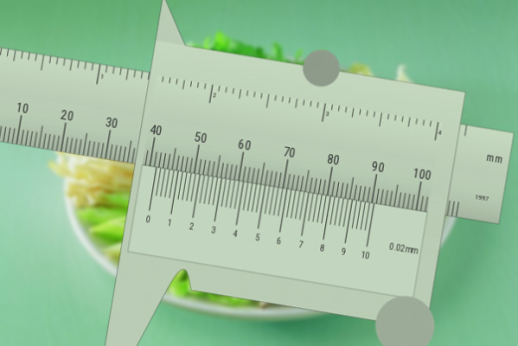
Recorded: 41.5 mm
